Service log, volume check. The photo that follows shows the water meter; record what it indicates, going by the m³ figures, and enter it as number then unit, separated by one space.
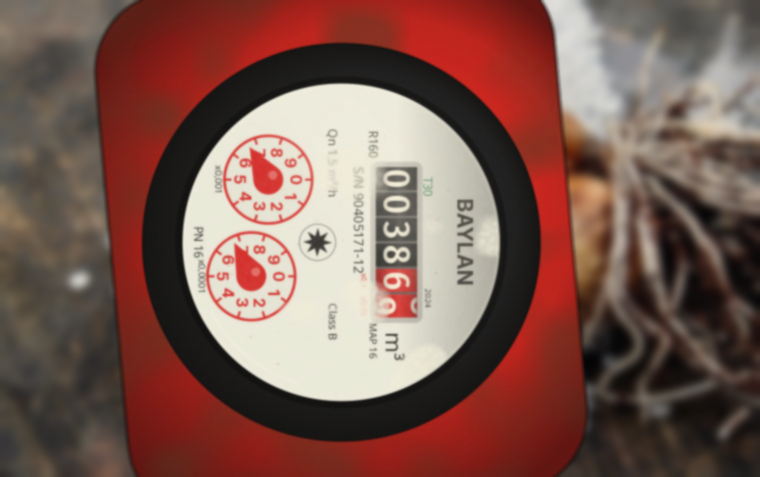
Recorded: 38.6866 m³
